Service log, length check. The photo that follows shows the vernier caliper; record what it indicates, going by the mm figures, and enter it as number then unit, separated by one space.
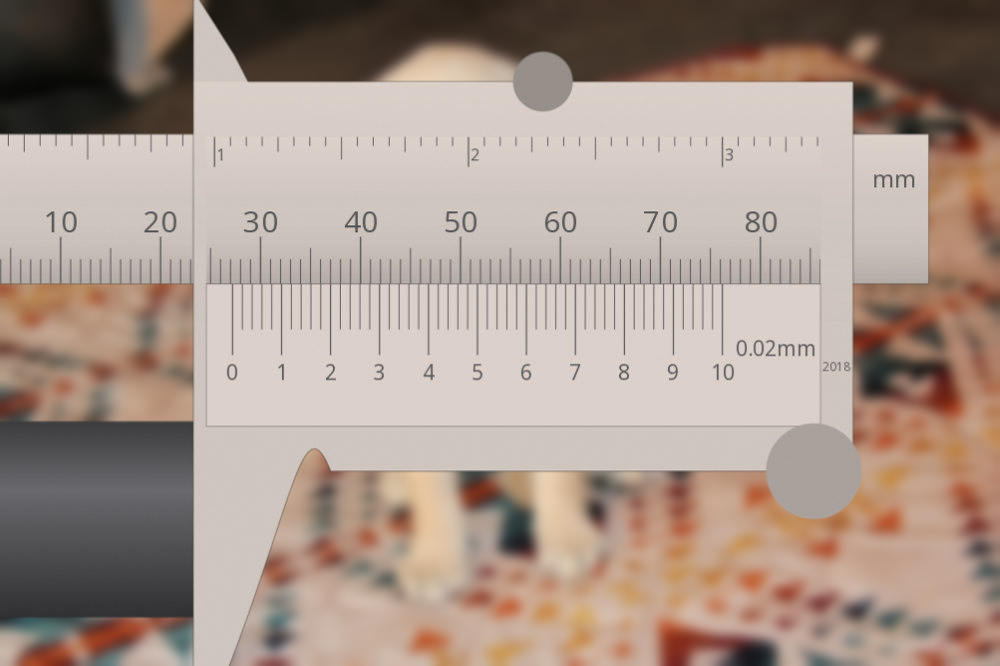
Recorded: 27.2 mm
